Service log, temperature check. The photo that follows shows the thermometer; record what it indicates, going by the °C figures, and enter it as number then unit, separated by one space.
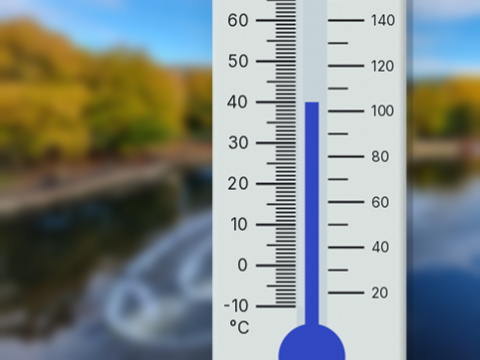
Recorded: 40 °C
